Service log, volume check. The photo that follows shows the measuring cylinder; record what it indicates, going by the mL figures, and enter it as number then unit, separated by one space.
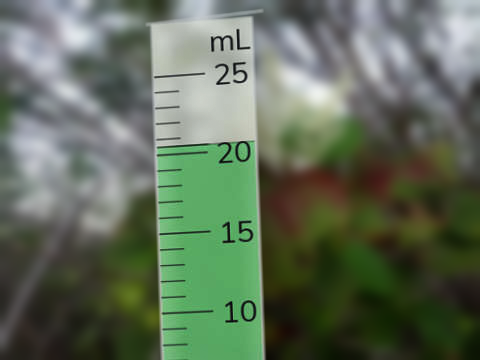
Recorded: 20.5 mL
